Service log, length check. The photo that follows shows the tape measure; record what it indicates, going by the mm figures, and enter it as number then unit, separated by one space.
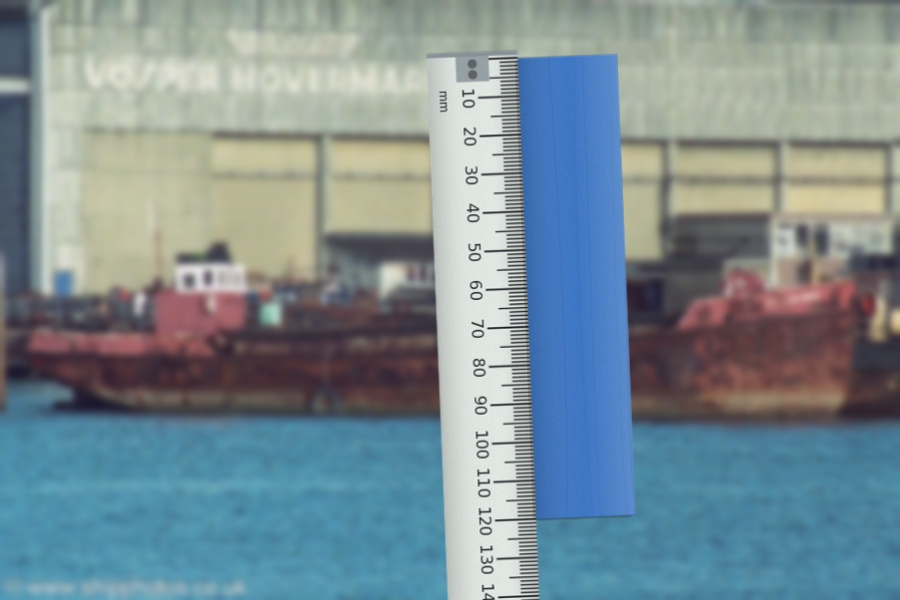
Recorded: 120 mm
